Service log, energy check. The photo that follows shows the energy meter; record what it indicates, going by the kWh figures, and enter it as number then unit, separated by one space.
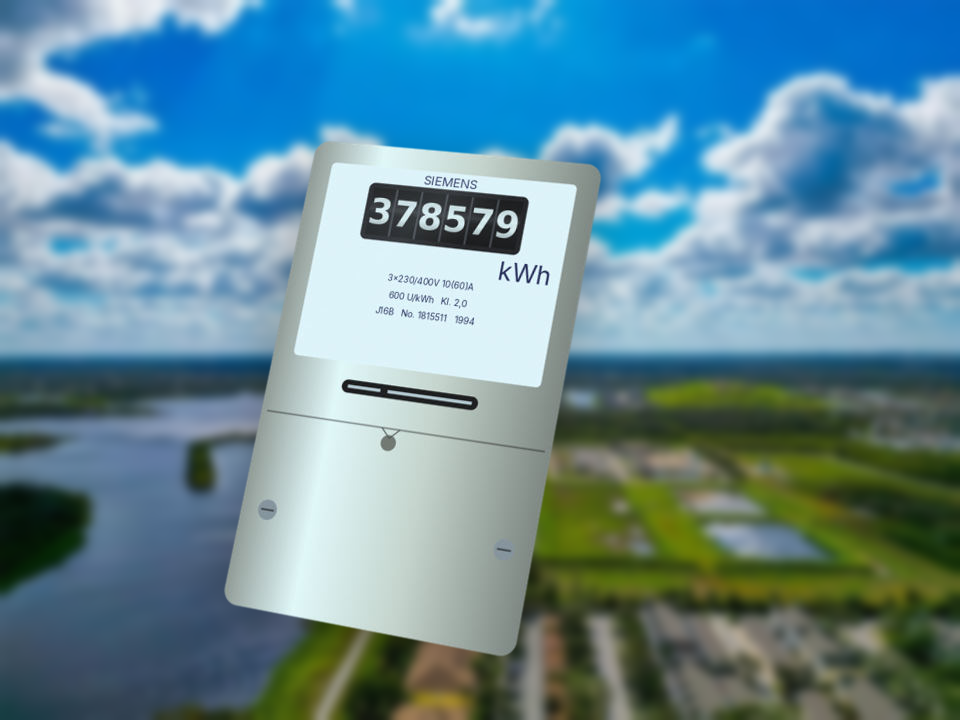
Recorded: 378579 kWh
